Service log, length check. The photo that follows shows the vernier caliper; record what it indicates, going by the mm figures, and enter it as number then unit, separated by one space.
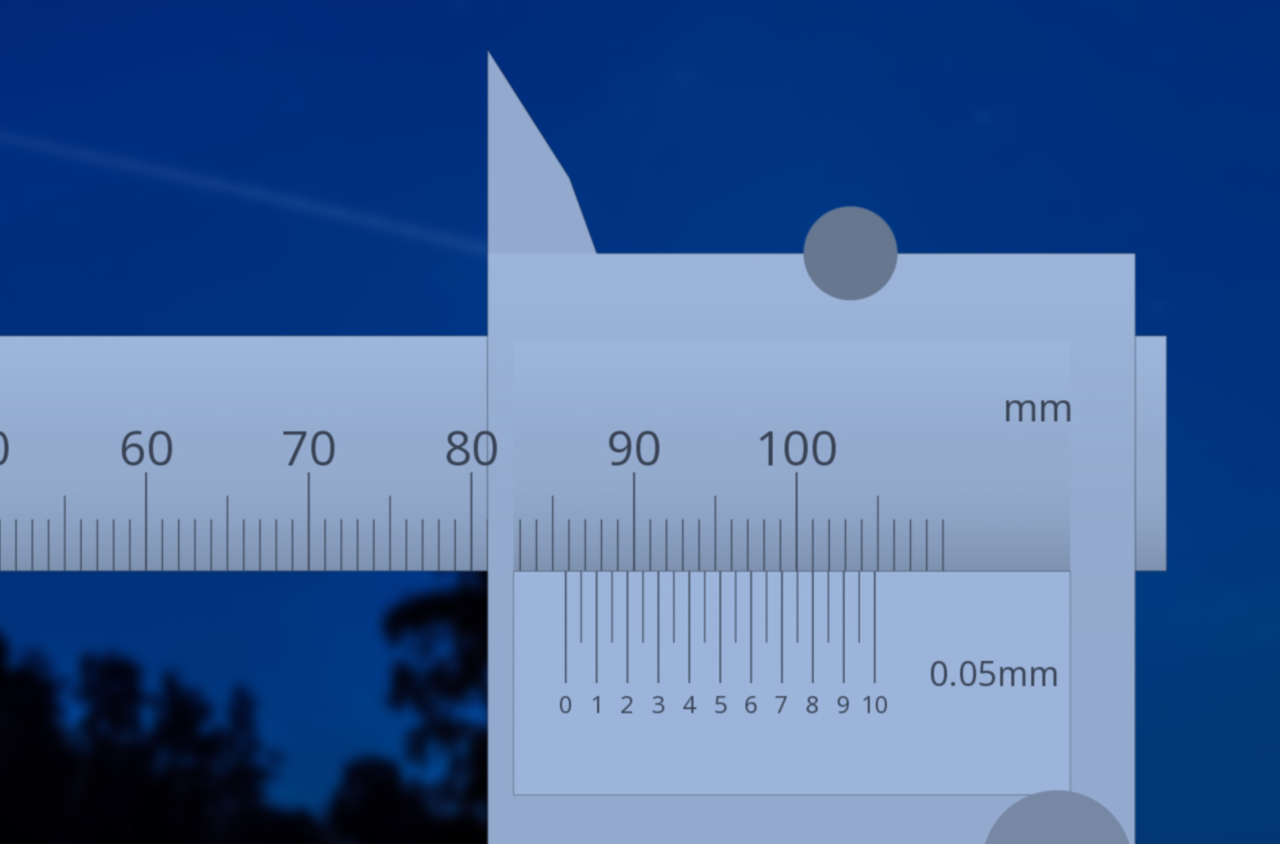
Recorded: 85.8 mm
